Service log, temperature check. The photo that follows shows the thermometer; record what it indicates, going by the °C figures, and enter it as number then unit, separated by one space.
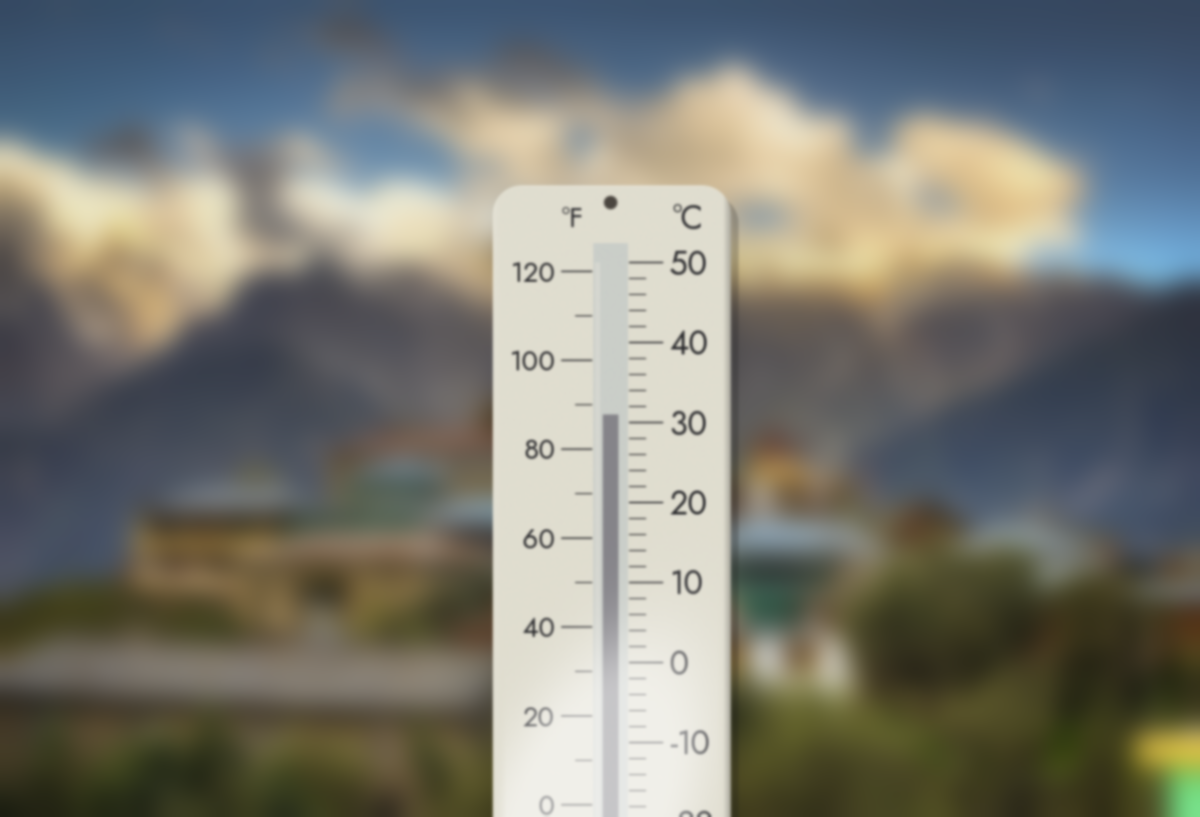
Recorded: 31 °C
